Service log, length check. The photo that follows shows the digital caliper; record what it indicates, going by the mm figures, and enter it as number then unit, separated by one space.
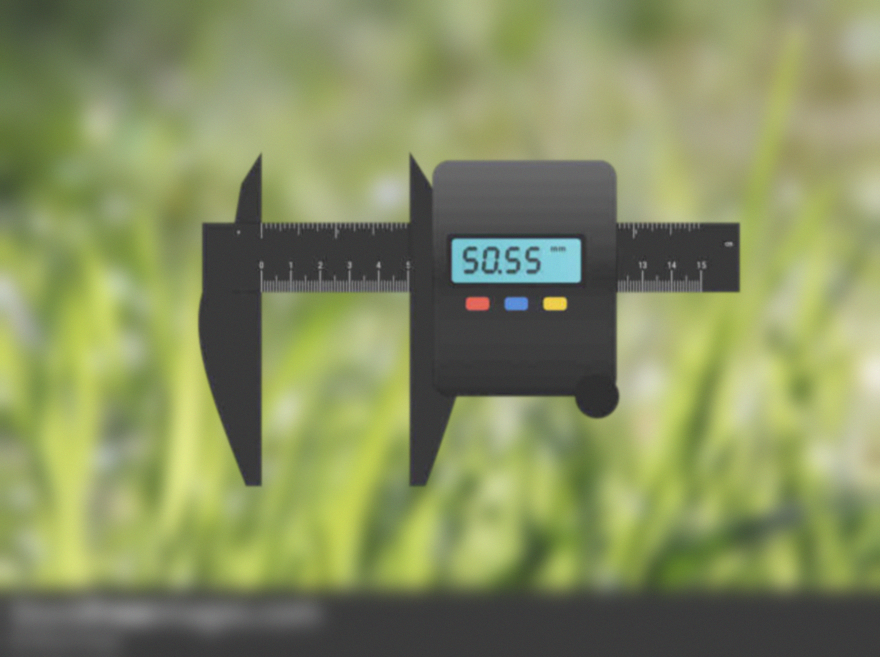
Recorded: 50.55 mm
